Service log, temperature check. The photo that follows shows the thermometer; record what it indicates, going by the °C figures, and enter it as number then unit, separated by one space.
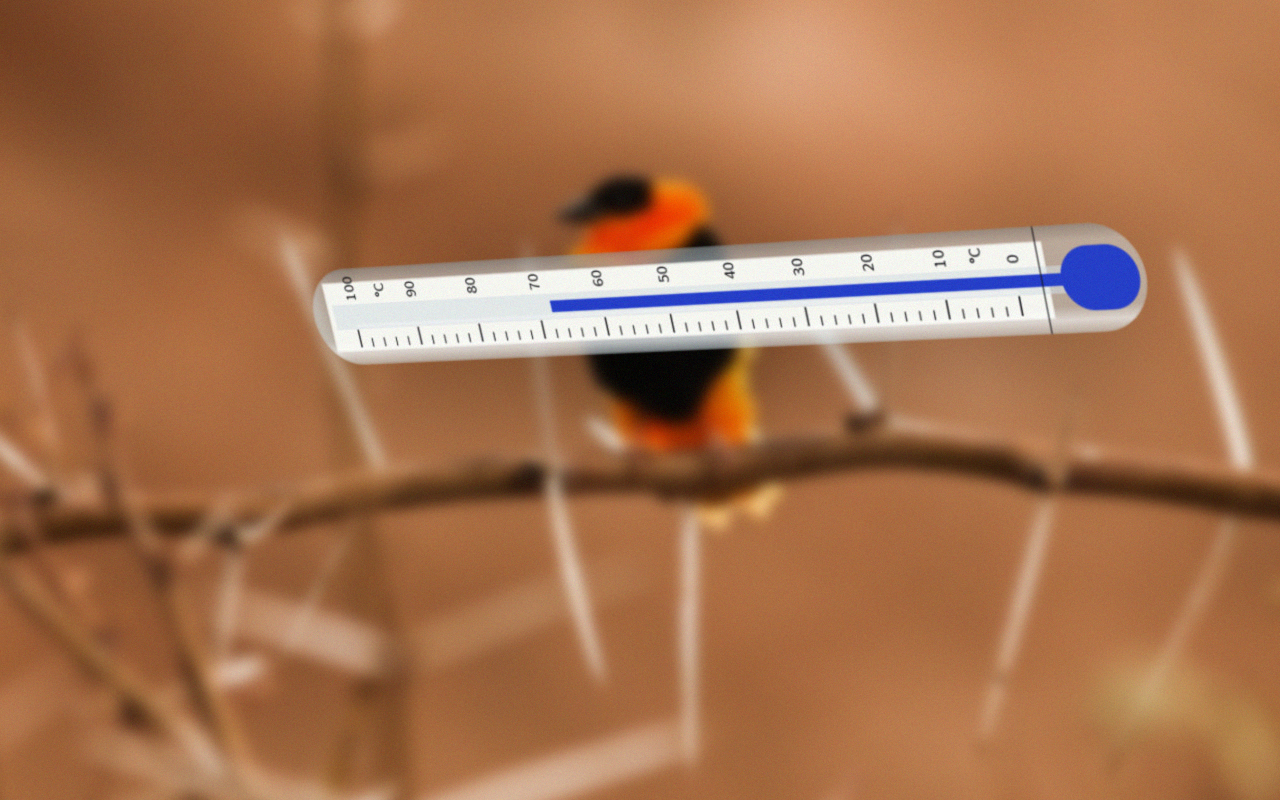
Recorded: 68 °C
